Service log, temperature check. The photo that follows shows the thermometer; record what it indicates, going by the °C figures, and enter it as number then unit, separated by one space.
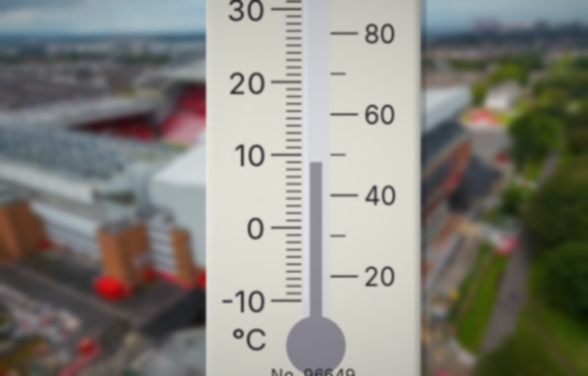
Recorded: 9 °C
